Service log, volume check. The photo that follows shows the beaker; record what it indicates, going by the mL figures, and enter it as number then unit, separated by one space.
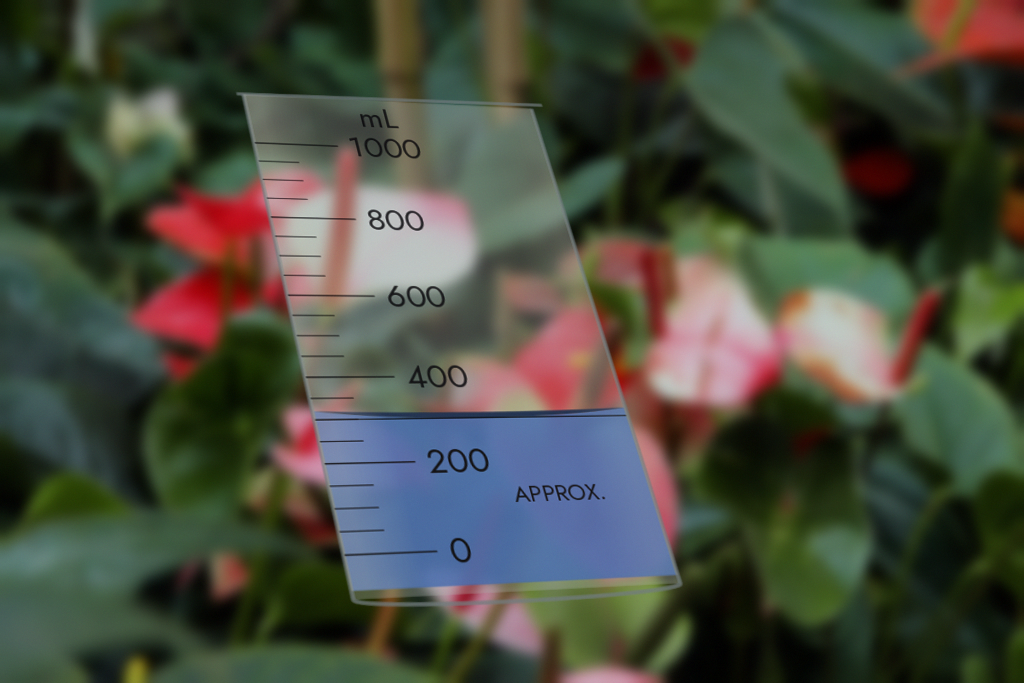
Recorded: 300 mL
